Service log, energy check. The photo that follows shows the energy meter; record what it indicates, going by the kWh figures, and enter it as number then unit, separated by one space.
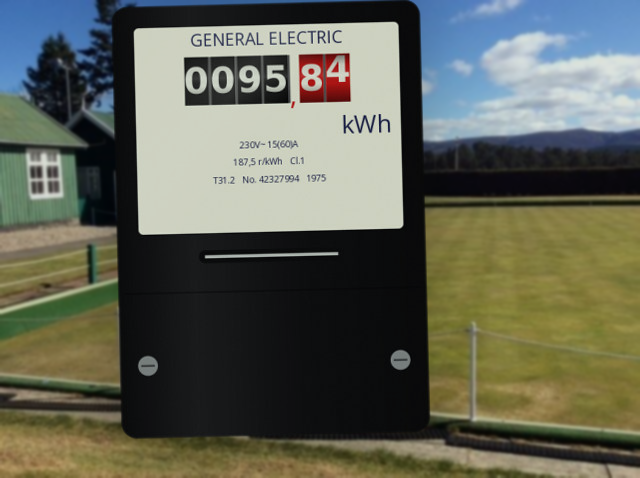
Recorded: 95.84 kWh
